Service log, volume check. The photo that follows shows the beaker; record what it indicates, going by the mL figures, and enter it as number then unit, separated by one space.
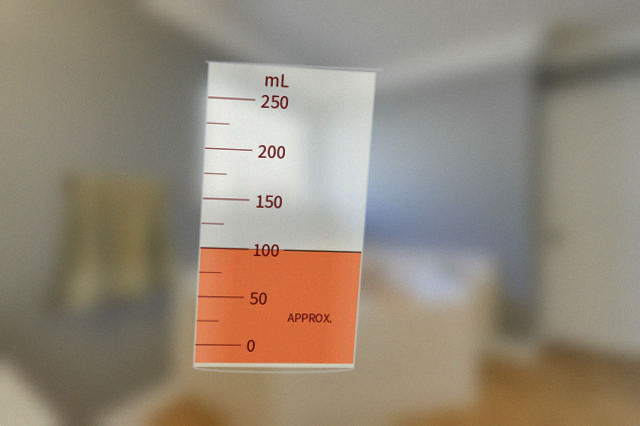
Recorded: 100 mL
